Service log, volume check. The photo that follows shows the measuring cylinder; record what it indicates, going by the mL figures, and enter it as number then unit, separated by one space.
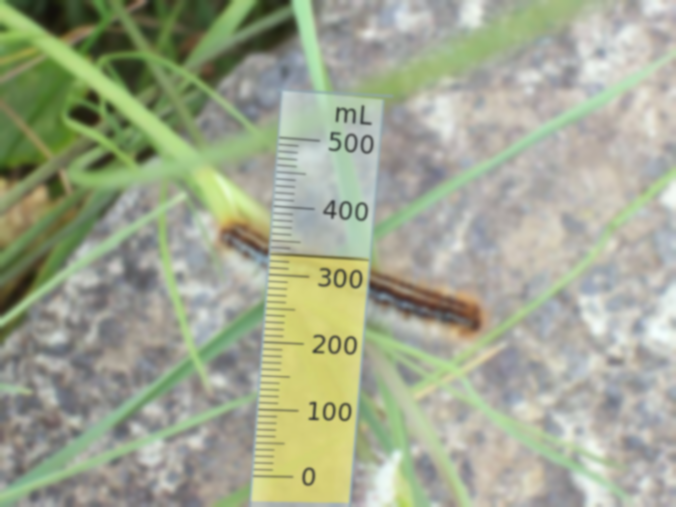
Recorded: 330 mL
